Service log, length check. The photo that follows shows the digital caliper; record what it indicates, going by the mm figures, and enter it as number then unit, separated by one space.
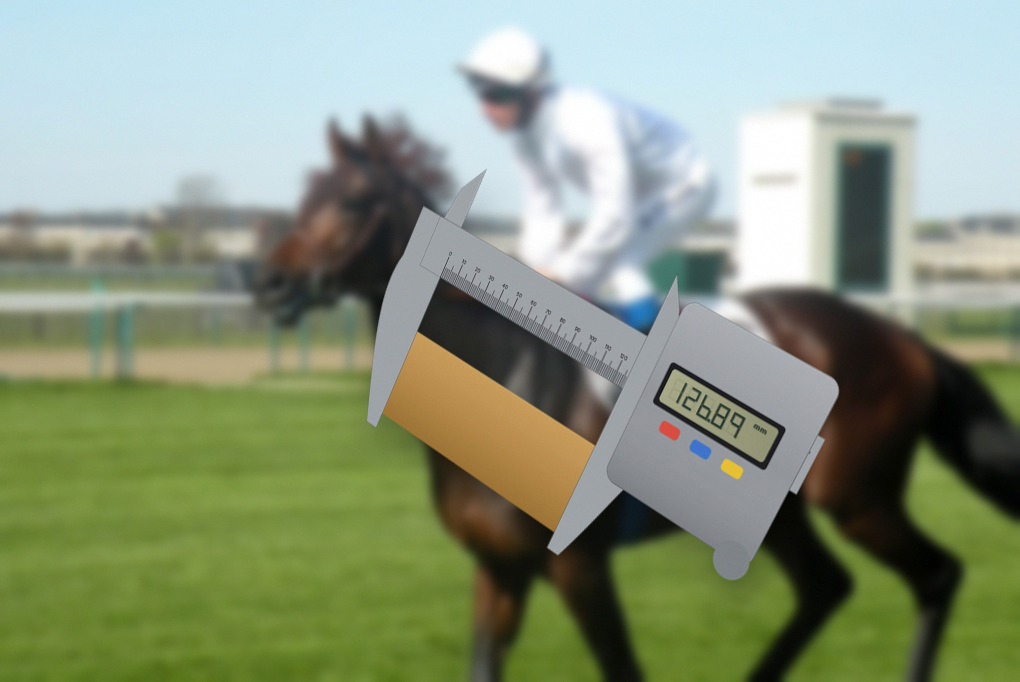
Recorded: 126.89 mm
